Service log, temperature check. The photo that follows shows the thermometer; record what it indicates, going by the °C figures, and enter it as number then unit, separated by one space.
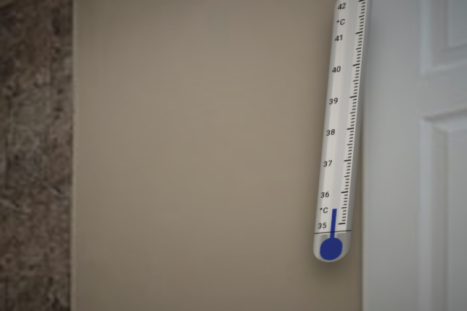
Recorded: 35.5 °C
